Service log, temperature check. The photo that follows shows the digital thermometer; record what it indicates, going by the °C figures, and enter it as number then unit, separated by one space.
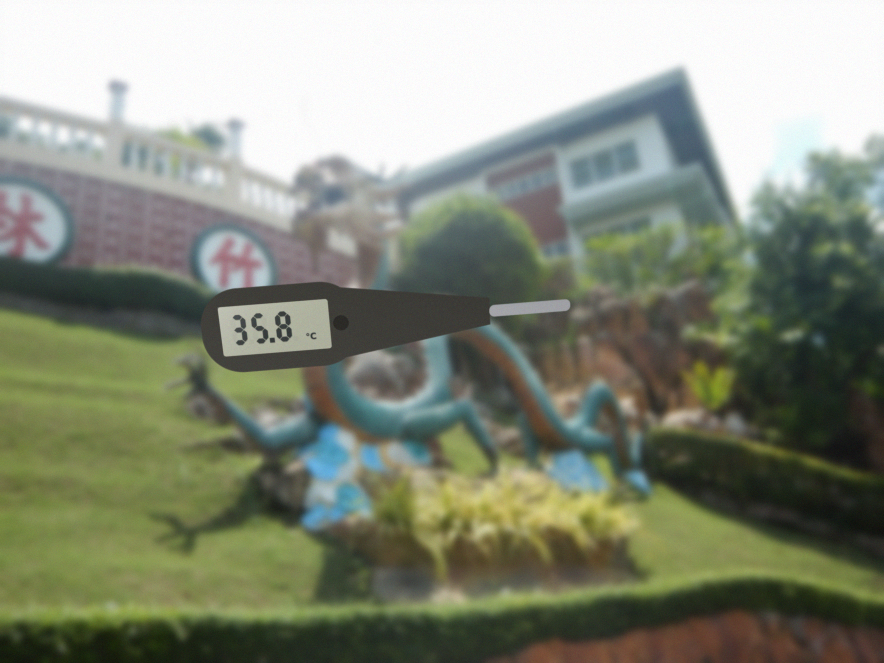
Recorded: 35.8 °C
